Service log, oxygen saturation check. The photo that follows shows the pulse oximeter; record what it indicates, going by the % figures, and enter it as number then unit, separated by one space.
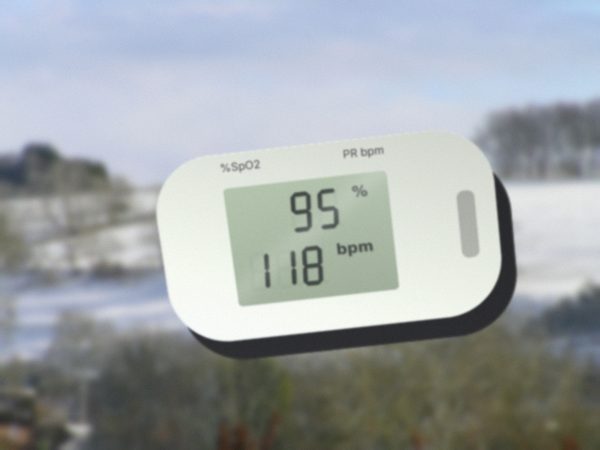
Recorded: 95 %
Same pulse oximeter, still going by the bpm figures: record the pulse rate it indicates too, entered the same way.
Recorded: 118 bpm
